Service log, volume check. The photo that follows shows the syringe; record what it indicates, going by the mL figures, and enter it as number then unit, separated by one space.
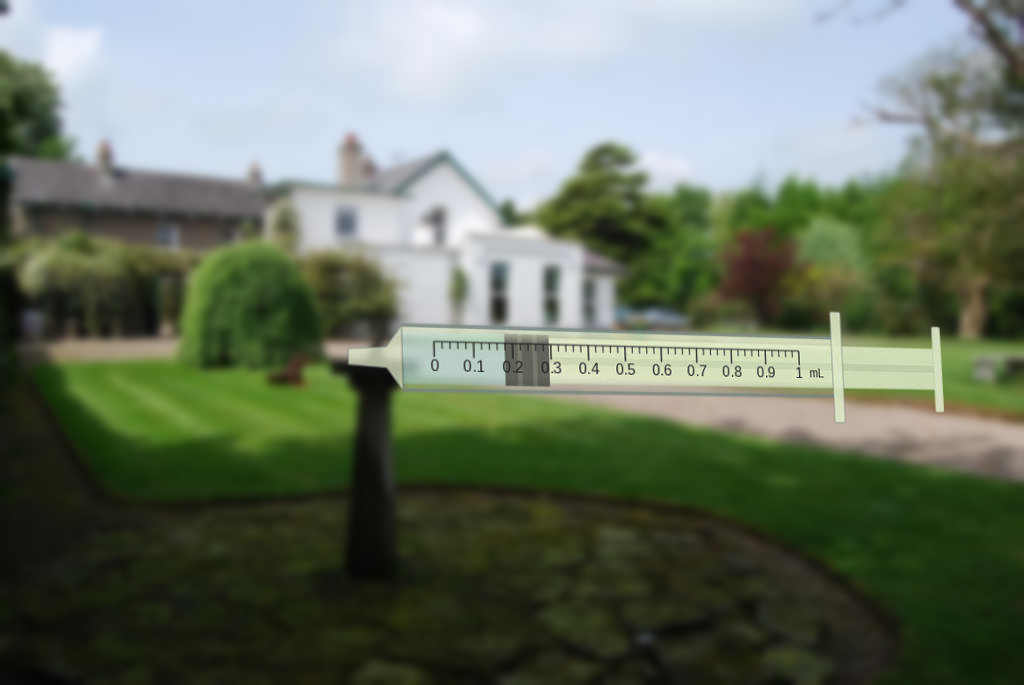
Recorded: 0.18 mL
